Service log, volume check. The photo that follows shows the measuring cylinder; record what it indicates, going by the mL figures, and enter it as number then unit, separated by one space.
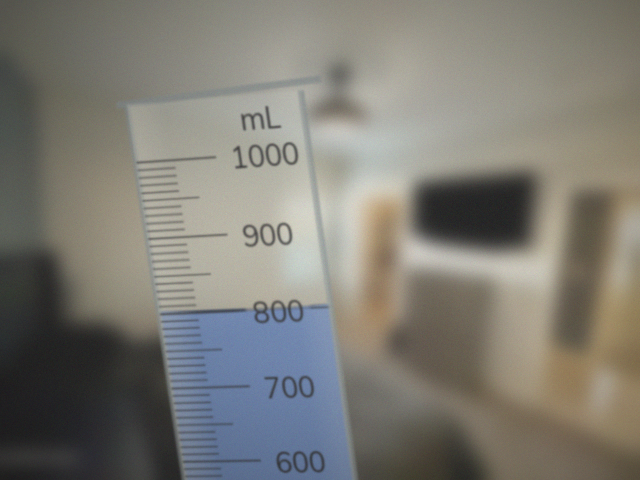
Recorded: 800 mL
